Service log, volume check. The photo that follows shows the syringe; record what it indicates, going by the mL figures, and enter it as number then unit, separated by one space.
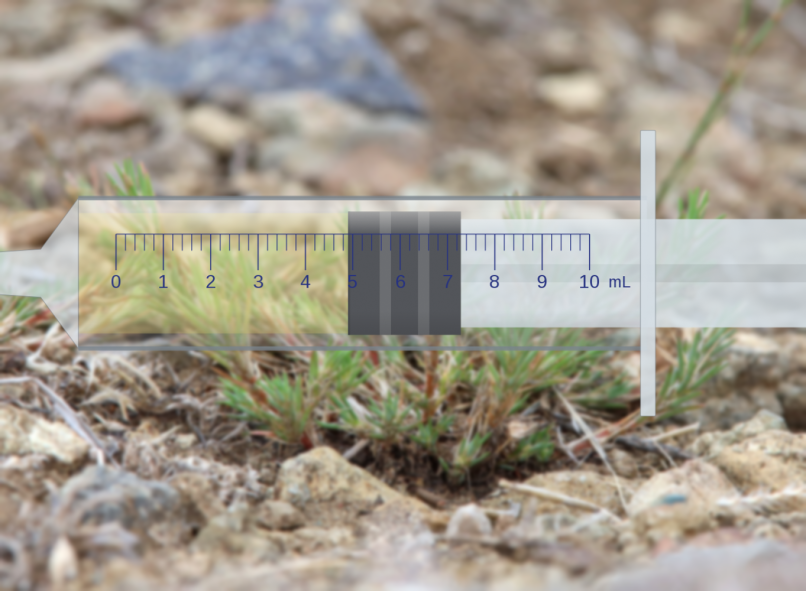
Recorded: 4.9 mL
